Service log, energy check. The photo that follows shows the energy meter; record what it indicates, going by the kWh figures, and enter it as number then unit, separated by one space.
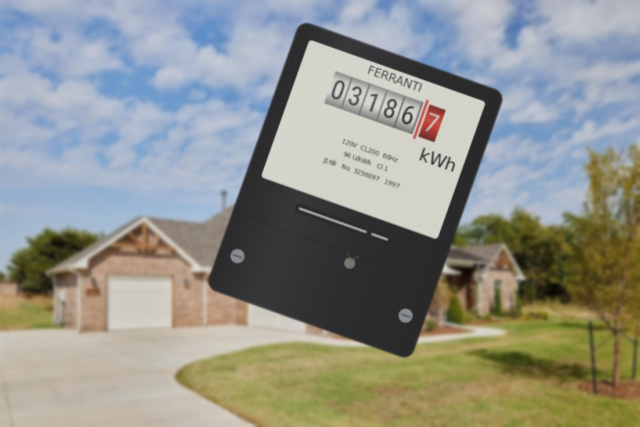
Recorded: 3186.7 kWh
